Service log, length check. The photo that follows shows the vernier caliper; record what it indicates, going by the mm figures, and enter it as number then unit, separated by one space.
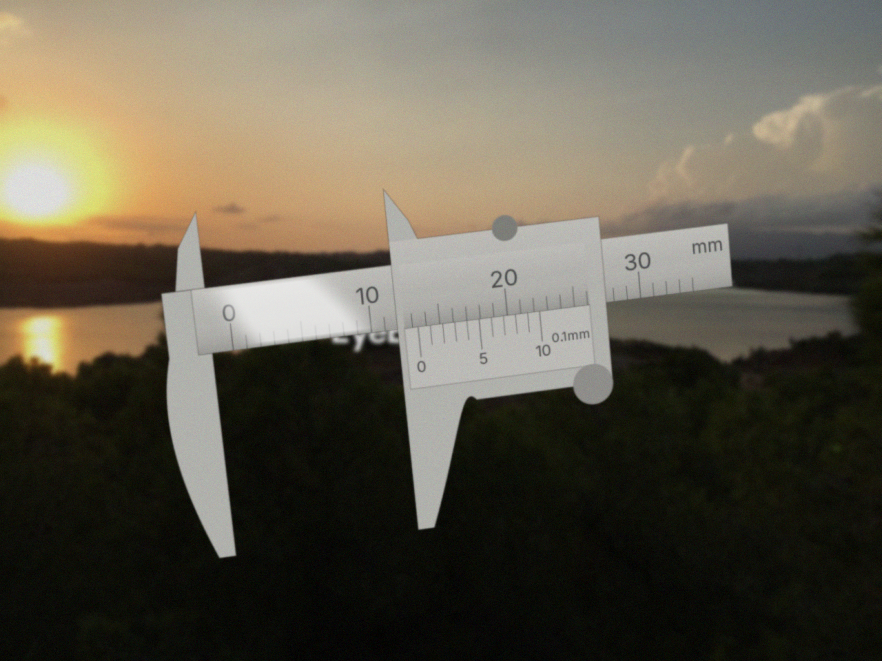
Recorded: 13.4 mm
